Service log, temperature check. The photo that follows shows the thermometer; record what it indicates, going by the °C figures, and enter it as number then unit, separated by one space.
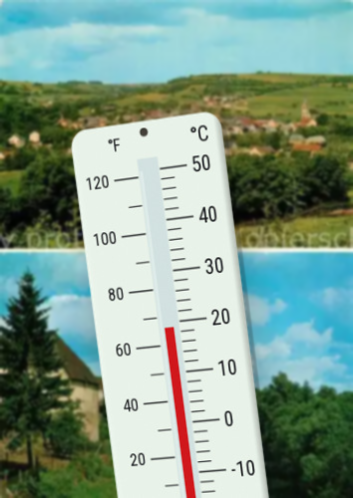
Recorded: 19 °C
